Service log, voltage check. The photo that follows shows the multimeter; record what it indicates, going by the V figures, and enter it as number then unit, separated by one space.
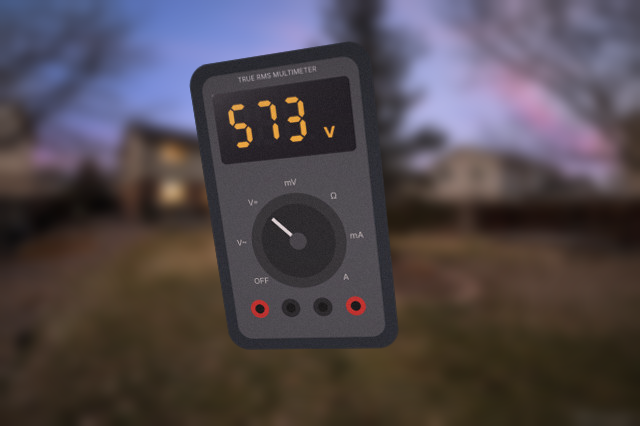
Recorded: 573 V
